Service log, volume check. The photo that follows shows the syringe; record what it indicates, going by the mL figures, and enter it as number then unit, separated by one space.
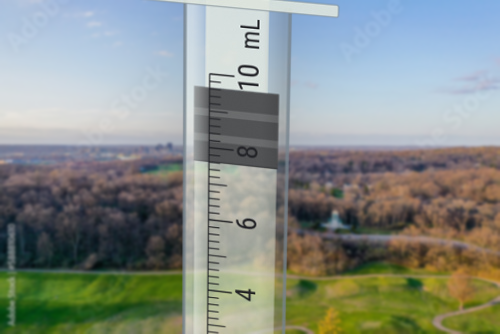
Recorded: 7.6 mL
